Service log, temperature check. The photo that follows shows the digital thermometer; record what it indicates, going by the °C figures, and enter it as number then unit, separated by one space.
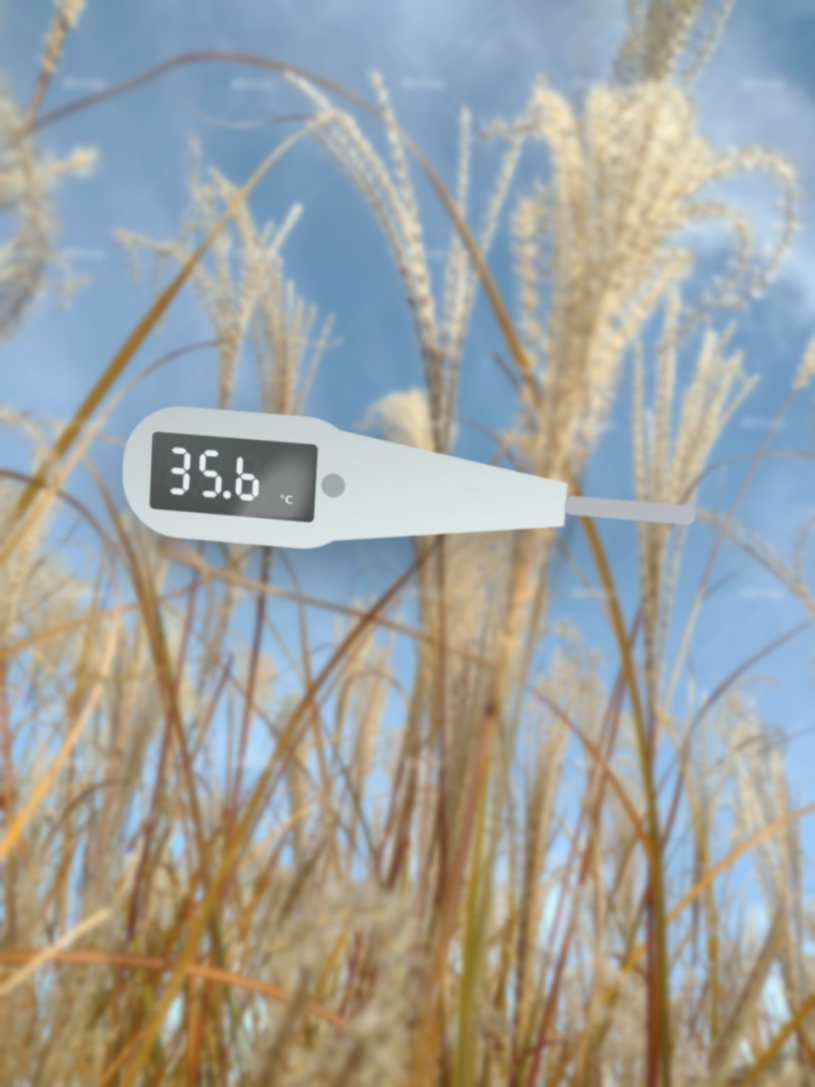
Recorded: 35.6 °C
